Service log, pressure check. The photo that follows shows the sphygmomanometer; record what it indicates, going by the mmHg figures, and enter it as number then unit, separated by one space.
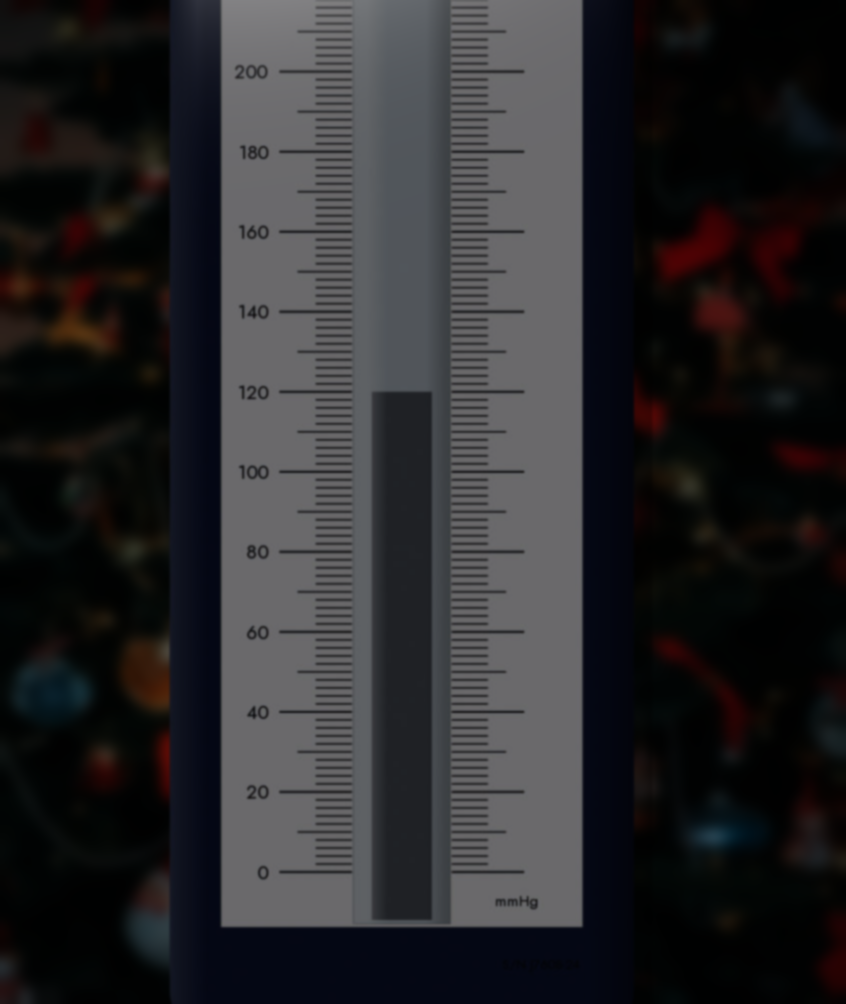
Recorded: 120 mmHg
